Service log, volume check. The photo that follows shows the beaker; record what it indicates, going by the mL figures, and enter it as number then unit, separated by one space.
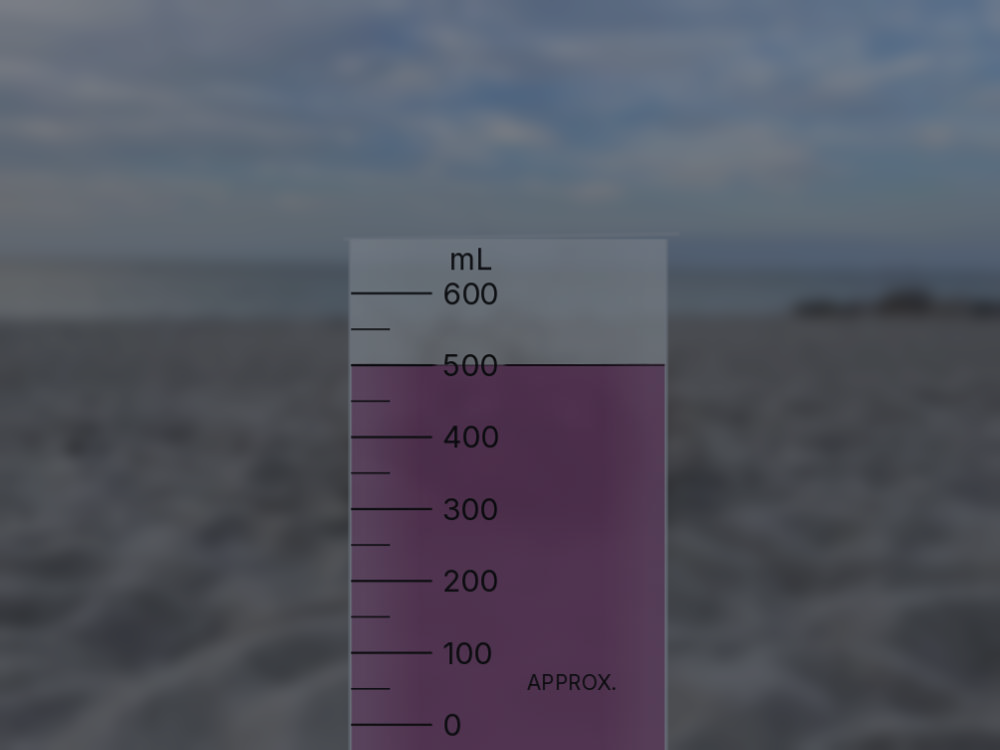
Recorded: 500 mL
